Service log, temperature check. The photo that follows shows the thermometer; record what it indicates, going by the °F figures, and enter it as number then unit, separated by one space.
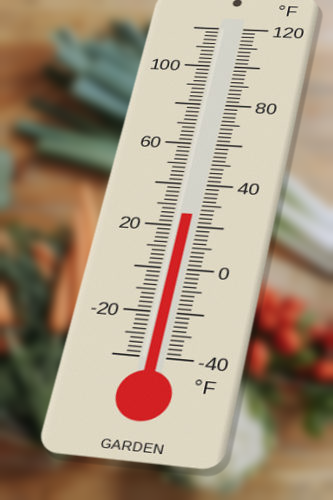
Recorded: 26 °F
